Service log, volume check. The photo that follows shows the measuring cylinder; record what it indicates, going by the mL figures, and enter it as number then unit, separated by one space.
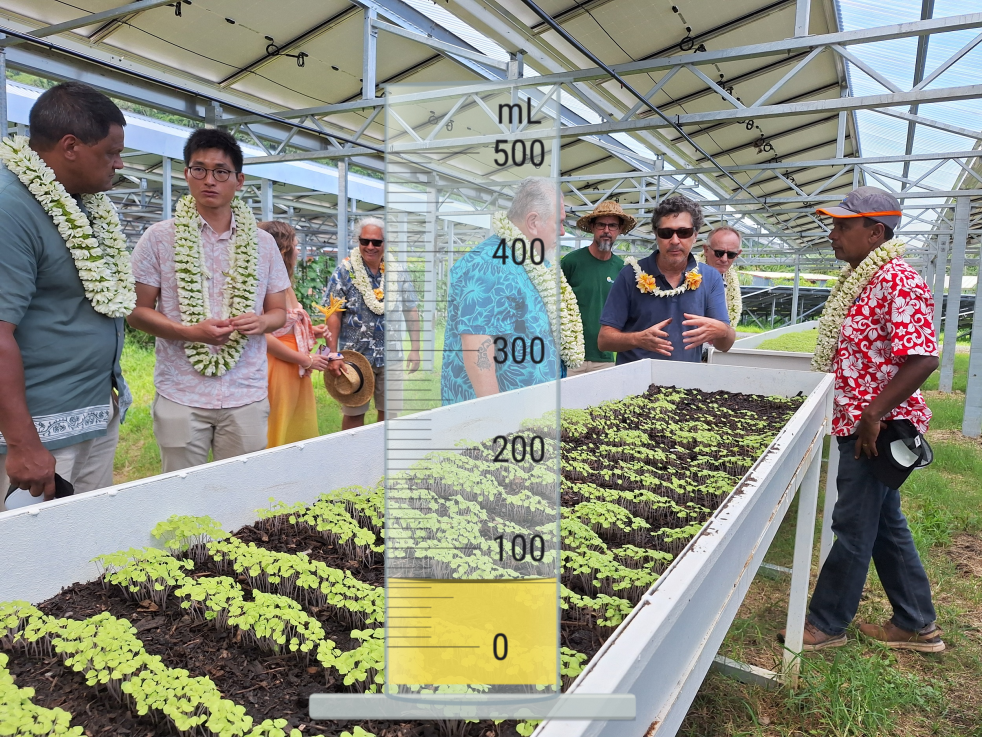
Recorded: 65 mL
